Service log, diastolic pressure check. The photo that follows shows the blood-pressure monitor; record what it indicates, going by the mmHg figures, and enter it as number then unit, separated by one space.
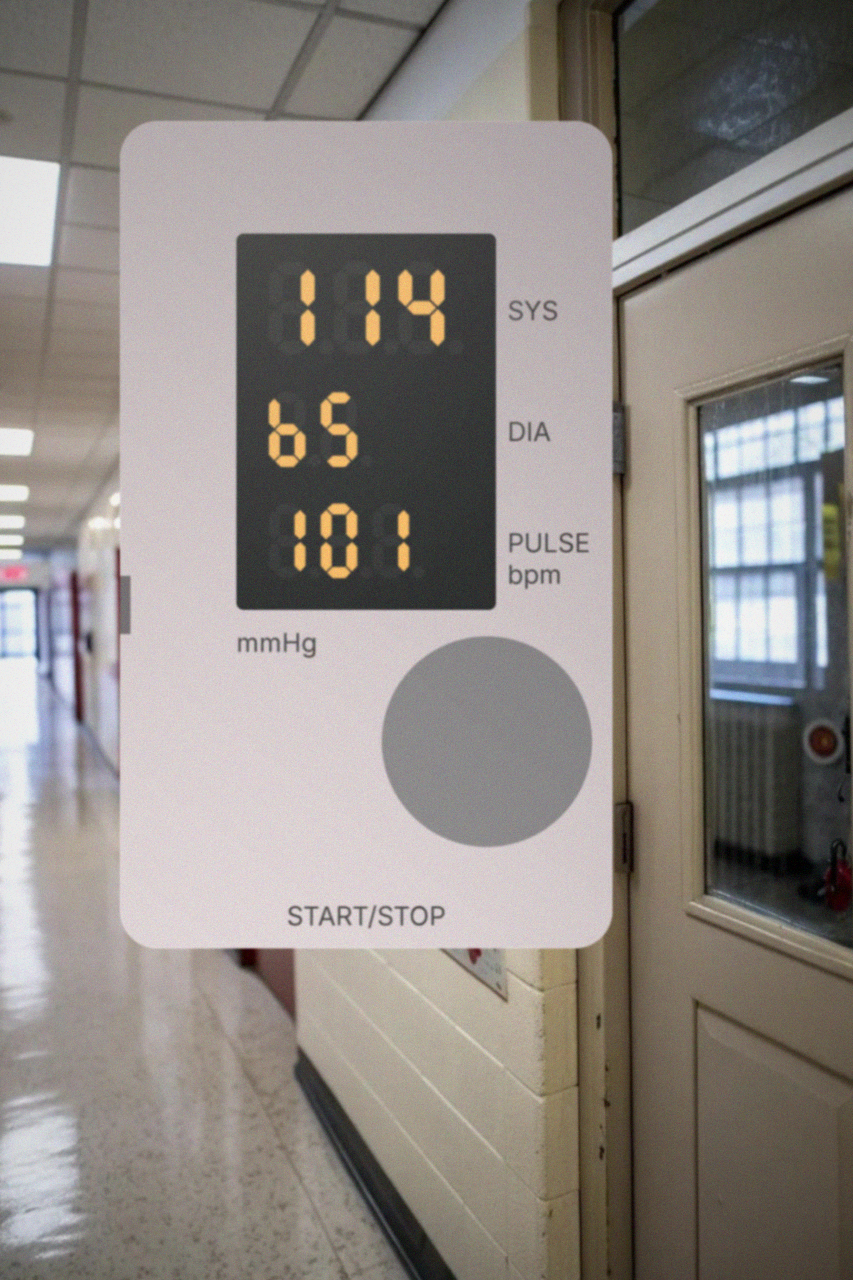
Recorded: 65 mmHg
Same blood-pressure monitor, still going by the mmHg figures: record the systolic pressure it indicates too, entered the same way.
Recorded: 114 mmHg
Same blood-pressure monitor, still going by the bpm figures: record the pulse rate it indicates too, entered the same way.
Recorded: 101 bpm
